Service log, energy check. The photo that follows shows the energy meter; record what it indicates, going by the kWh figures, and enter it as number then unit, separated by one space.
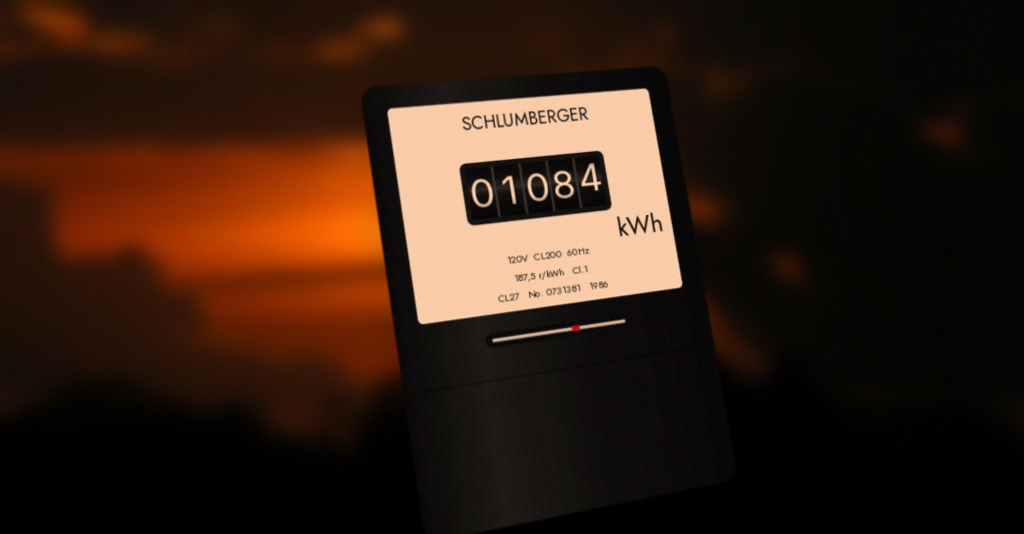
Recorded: 1084 kWh
